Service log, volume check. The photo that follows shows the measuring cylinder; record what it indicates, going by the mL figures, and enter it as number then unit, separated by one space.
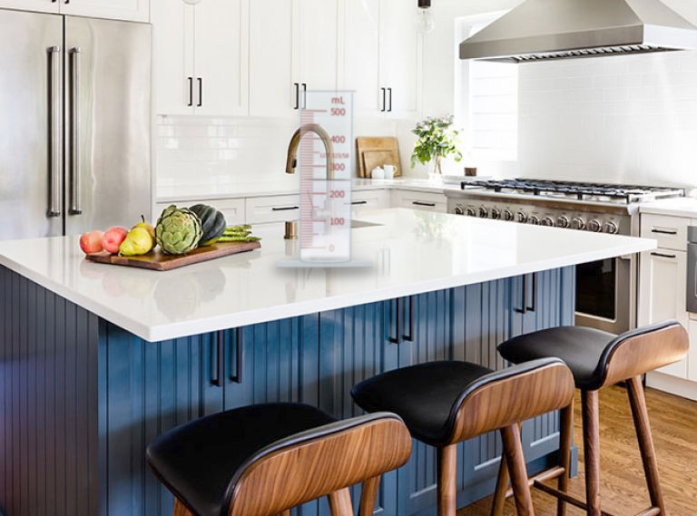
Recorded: 250 mL
